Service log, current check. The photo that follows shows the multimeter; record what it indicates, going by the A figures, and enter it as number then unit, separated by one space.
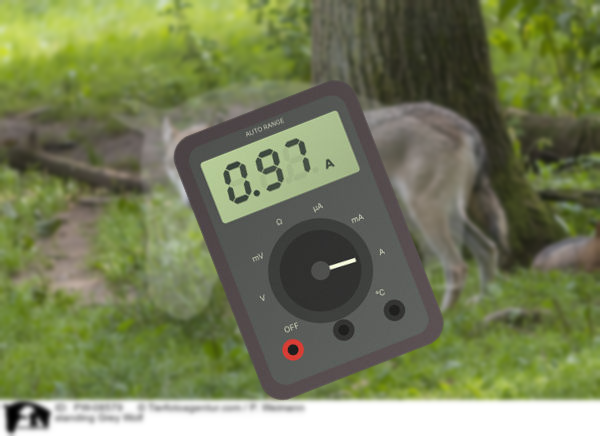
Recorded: 0.97 A
